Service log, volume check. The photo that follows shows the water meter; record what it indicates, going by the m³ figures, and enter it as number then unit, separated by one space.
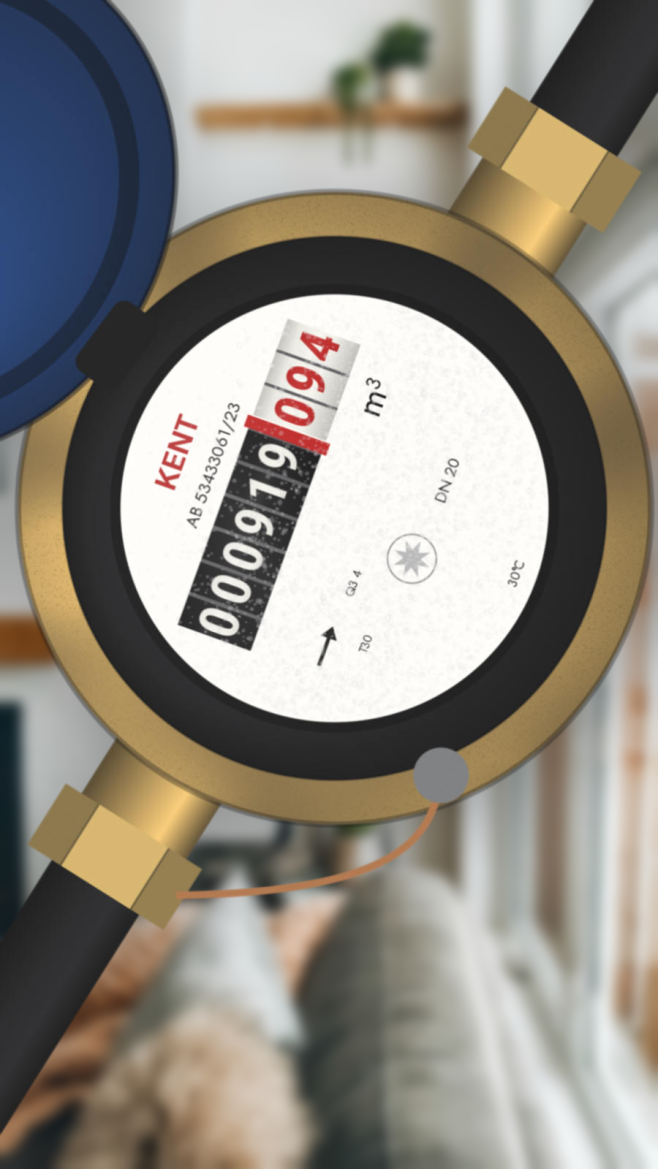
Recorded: 919.094 m³
